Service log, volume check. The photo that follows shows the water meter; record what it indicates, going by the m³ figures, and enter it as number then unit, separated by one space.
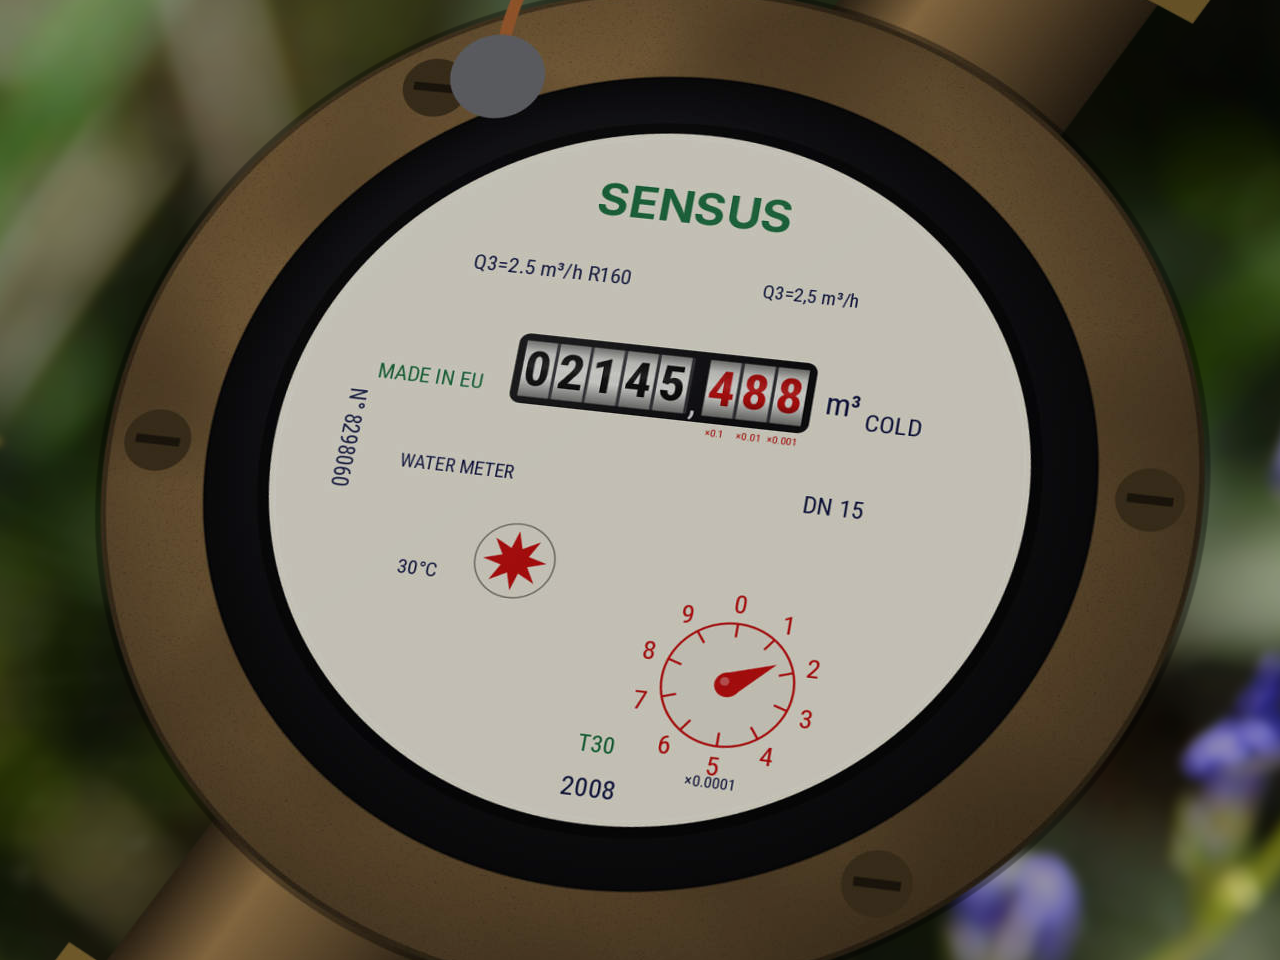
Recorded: 2145.4881 m³
